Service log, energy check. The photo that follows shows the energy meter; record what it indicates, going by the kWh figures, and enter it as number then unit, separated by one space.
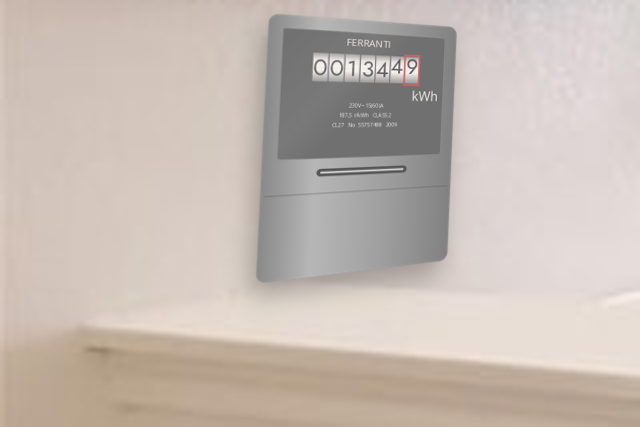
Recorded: 1344.9 kWh
